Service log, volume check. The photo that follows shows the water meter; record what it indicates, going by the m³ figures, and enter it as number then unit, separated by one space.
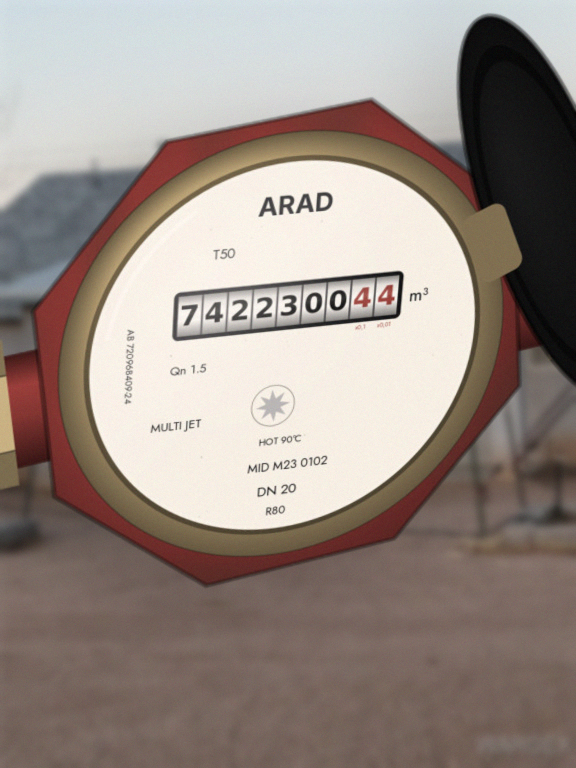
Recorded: 7422300.44 m³
